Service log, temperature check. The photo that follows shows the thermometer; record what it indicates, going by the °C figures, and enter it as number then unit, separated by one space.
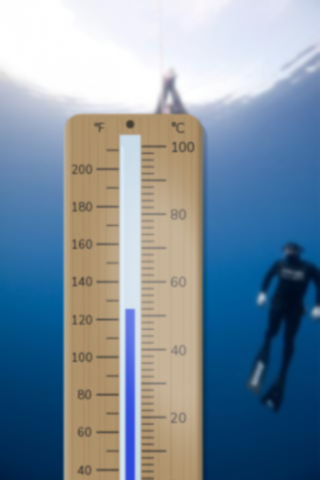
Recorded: 52 °C
